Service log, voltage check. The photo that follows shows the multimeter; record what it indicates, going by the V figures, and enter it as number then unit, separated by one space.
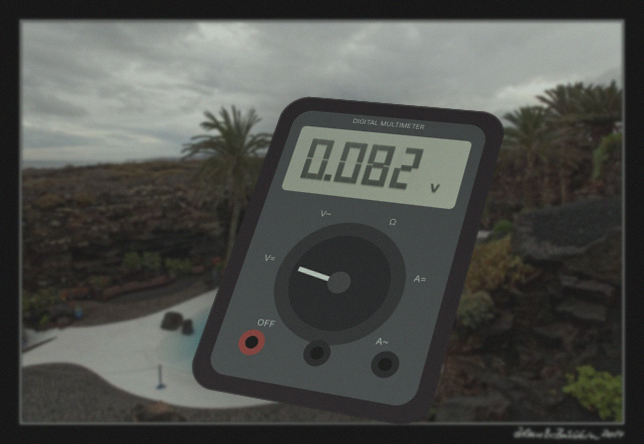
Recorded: 0.082 V
